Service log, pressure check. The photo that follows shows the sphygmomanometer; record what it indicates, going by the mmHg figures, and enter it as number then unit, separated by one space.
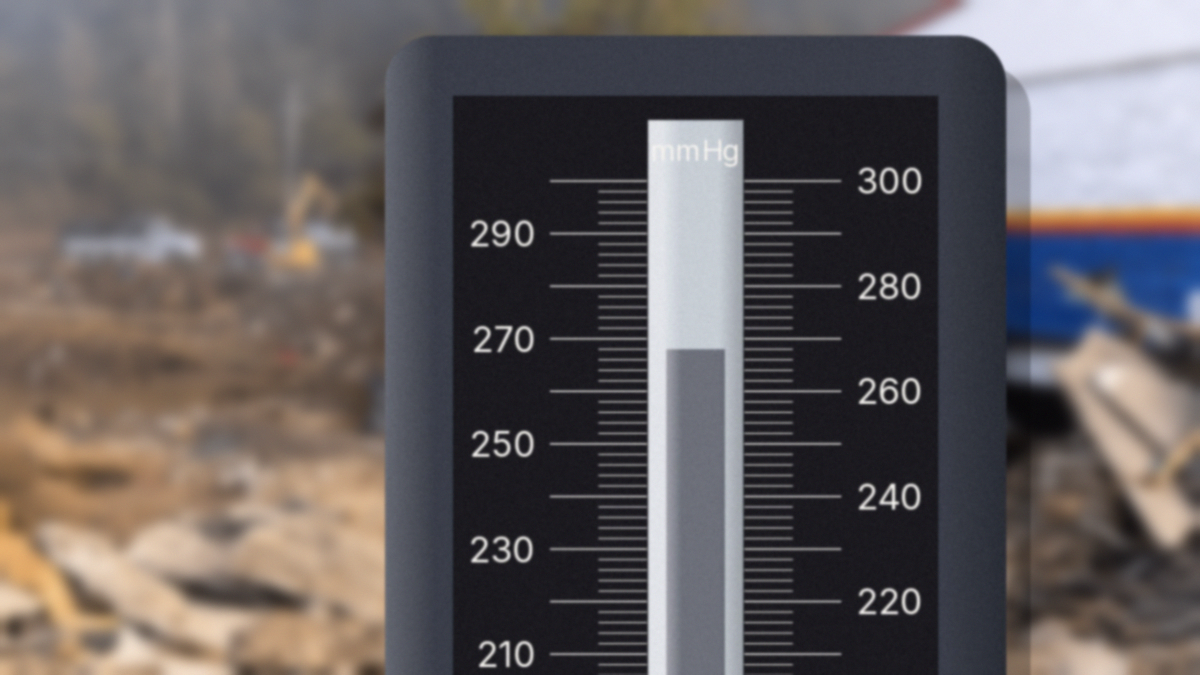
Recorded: 268 mmHg
